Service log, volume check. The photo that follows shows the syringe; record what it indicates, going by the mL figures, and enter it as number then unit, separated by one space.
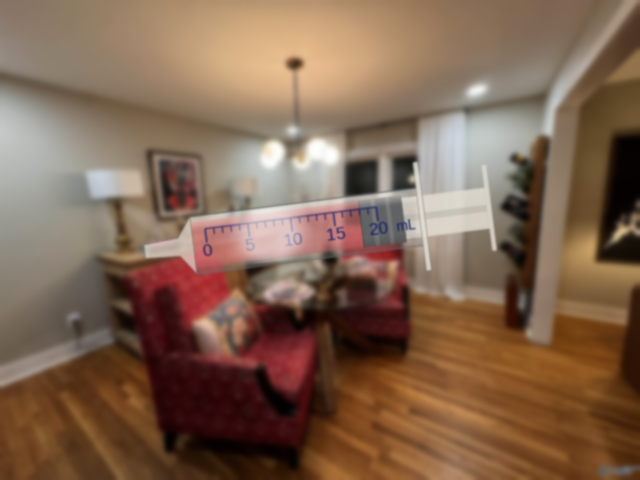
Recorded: 18 mL
